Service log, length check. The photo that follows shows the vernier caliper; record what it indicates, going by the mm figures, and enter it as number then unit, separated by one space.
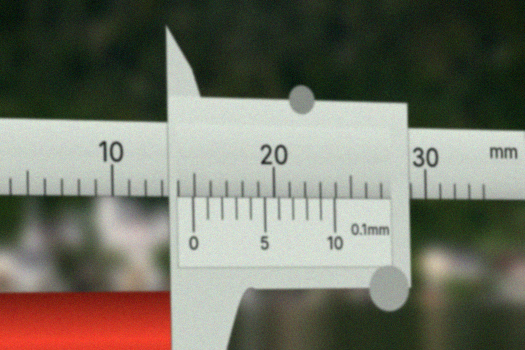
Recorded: 14.9 mm
